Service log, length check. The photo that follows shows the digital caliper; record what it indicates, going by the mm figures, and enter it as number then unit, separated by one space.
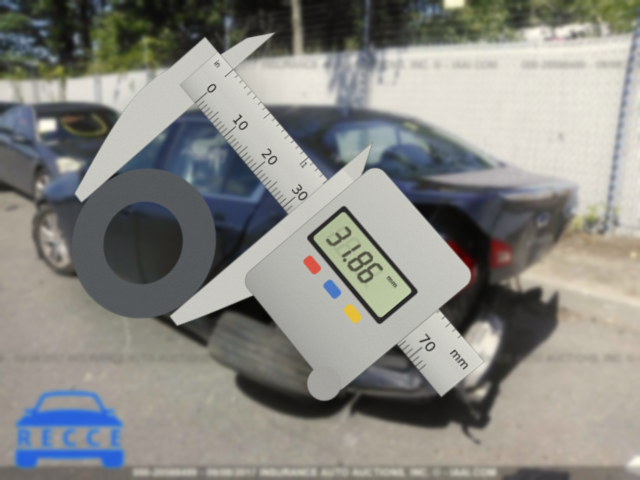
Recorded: 31.86 mm
